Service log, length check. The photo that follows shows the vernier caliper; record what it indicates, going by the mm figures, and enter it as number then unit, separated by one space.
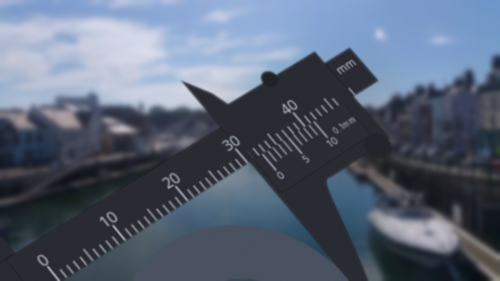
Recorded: 32.5 mm
